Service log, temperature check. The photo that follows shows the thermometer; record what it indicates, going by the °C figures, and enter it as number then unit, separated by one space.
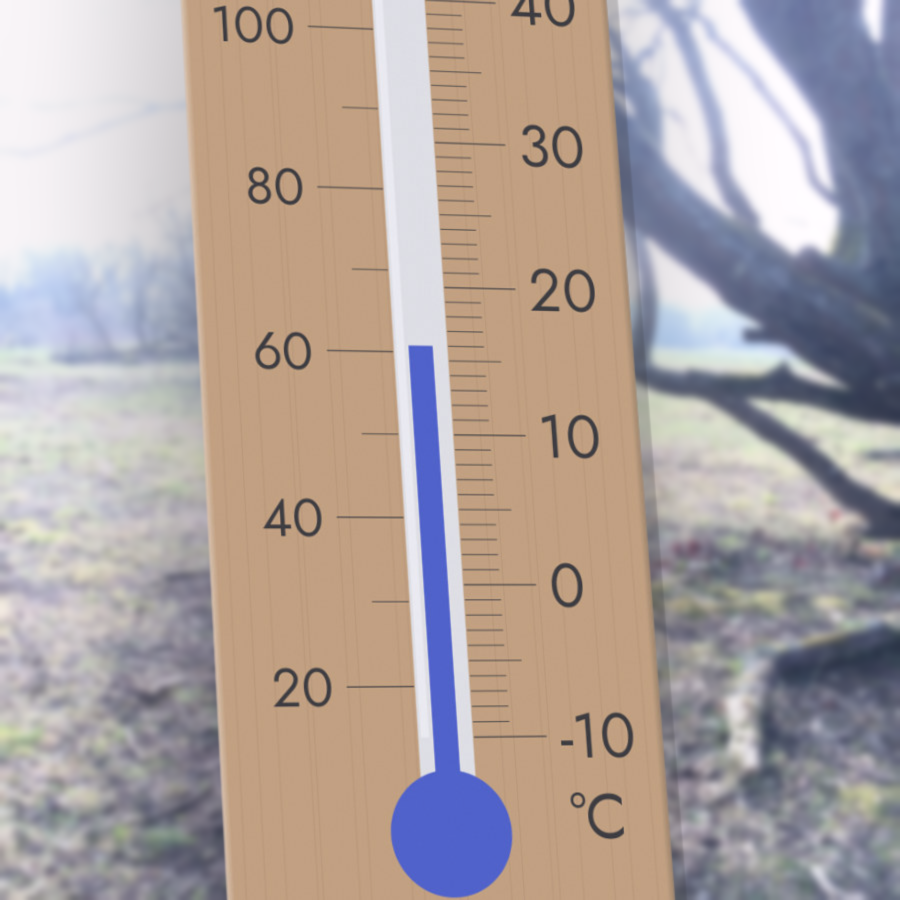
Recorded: 16 °C
